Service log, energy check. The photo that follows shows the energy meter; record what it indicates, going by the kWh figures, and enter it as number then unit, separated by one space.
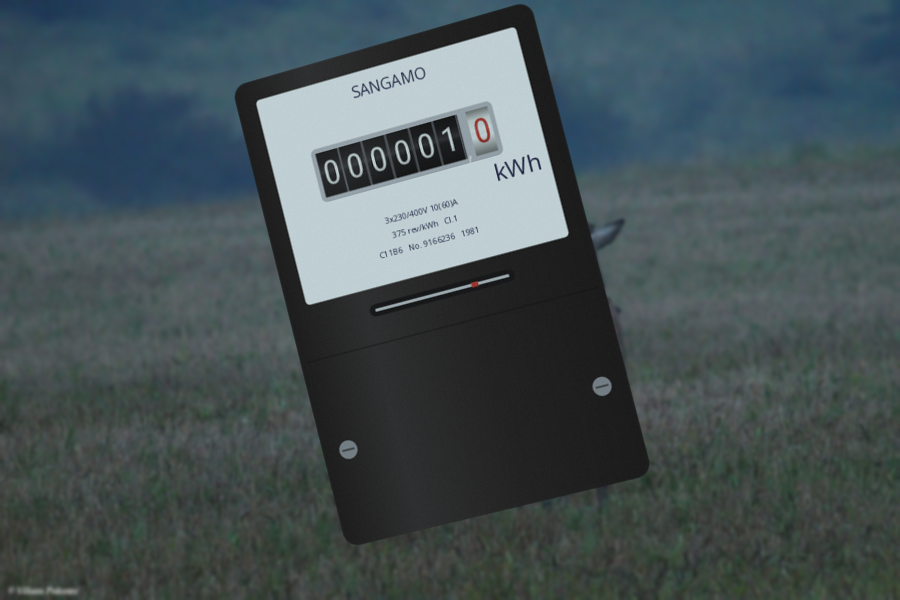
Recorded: 1.0 kWh
